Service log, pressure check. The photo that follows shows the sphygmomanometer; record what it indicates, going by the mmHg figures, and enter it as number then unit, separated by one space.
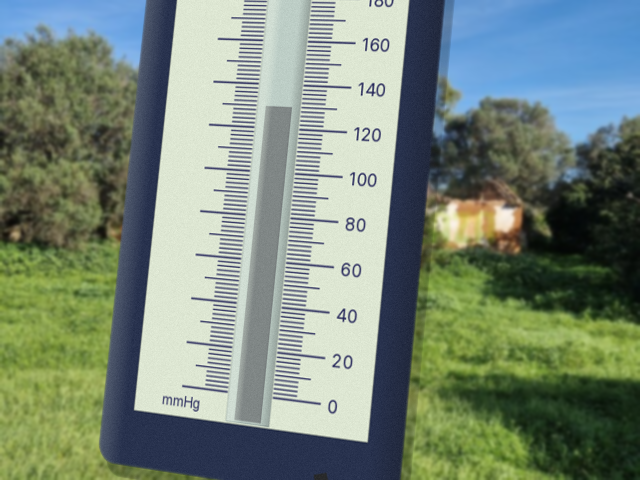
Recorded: 130 mmHg
